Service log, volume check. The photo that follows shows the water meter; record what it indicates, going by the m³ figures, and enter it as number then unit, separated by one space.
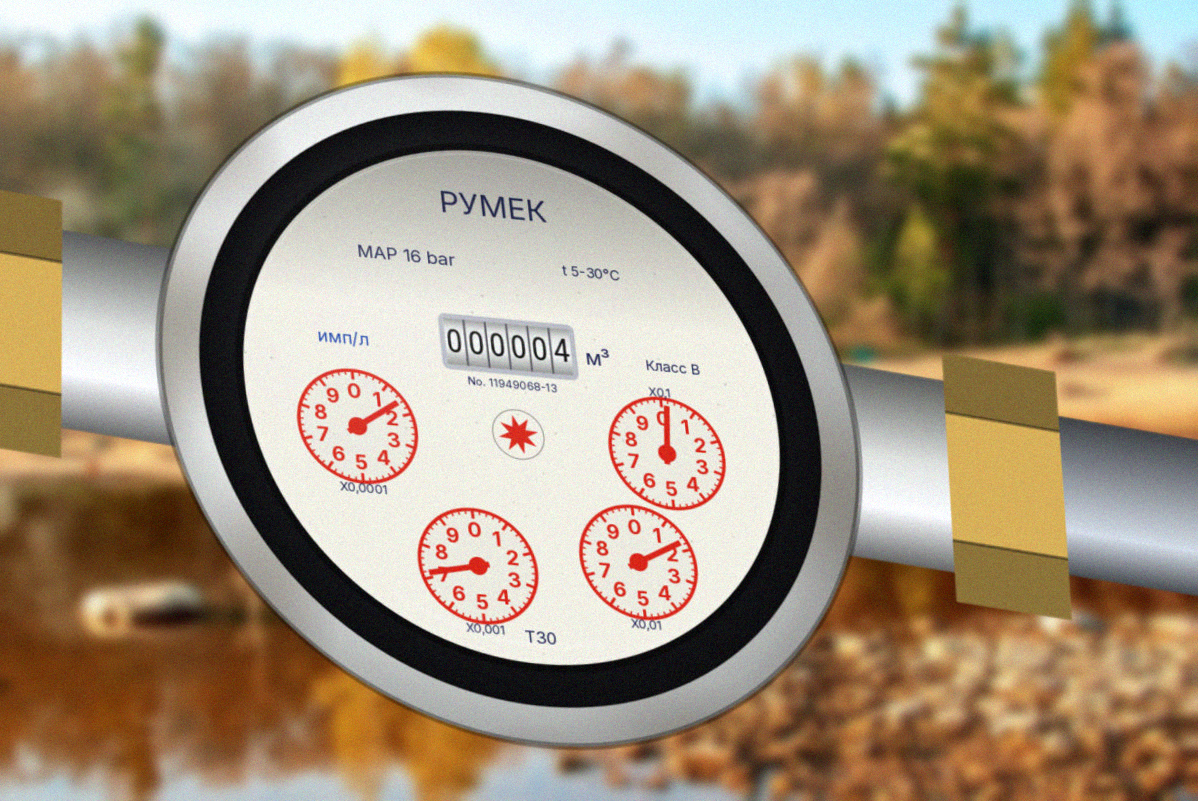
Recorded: 4.0171 m³
